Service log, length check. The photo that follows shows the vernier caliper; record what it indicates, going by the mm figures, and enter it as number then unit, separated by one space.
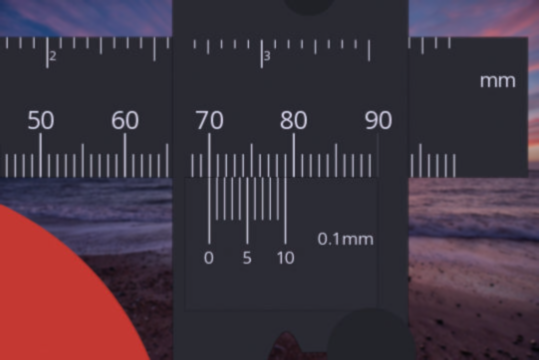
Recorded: 70.0 mm
